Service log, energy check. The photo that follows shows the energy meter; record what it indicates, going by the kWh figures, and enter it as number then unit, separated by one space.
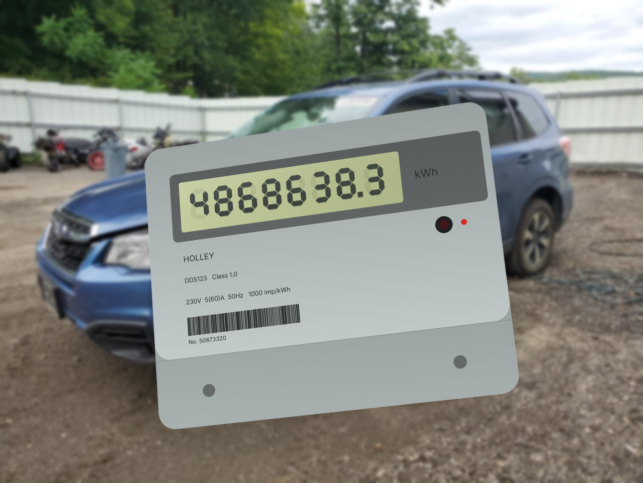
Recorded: 4868638.3 kWh
